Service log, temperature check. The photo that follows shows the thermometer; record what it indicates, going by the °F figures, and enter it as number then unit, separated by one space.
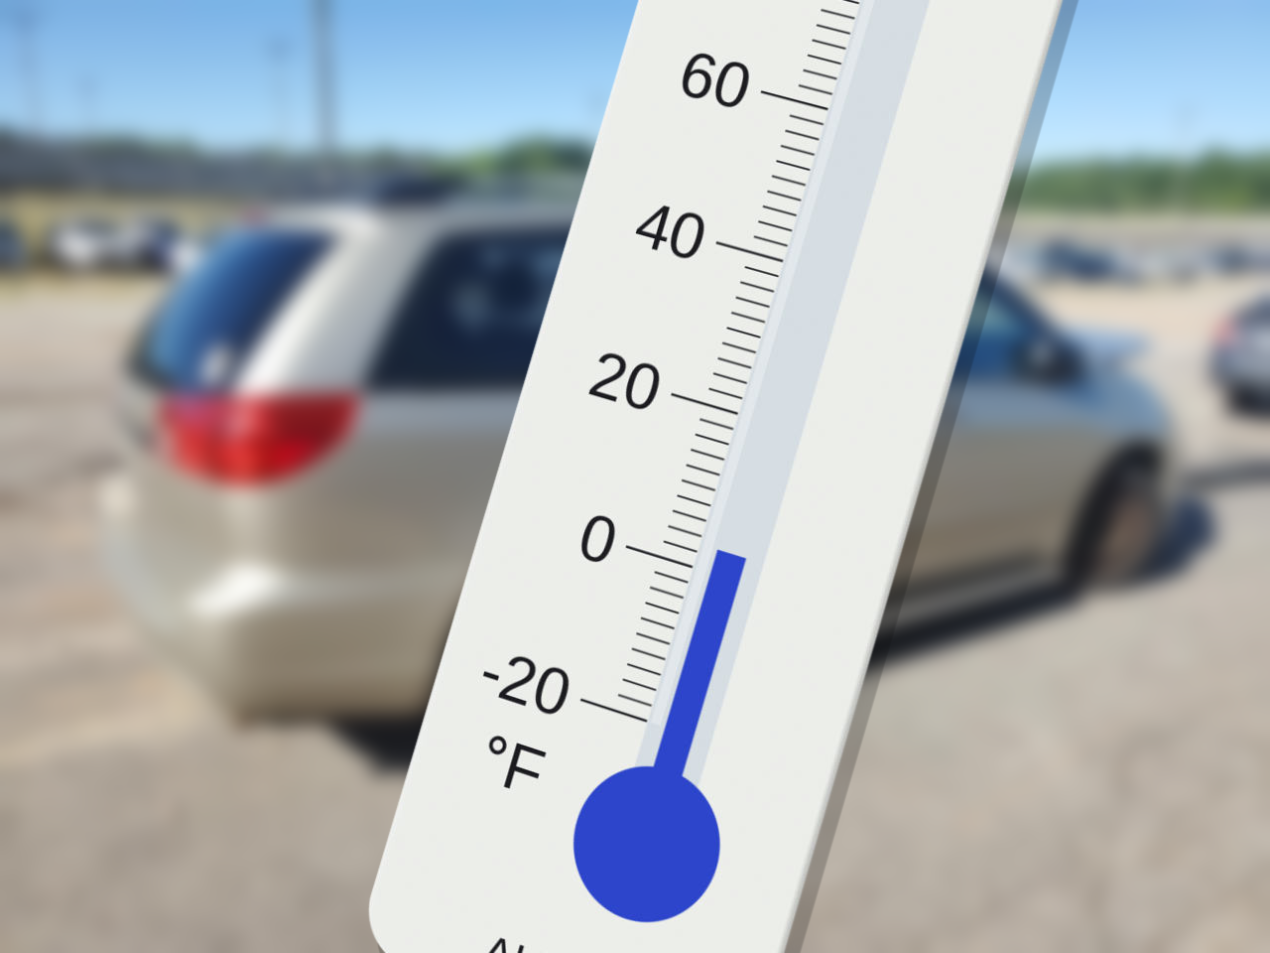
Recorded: 3 °F
